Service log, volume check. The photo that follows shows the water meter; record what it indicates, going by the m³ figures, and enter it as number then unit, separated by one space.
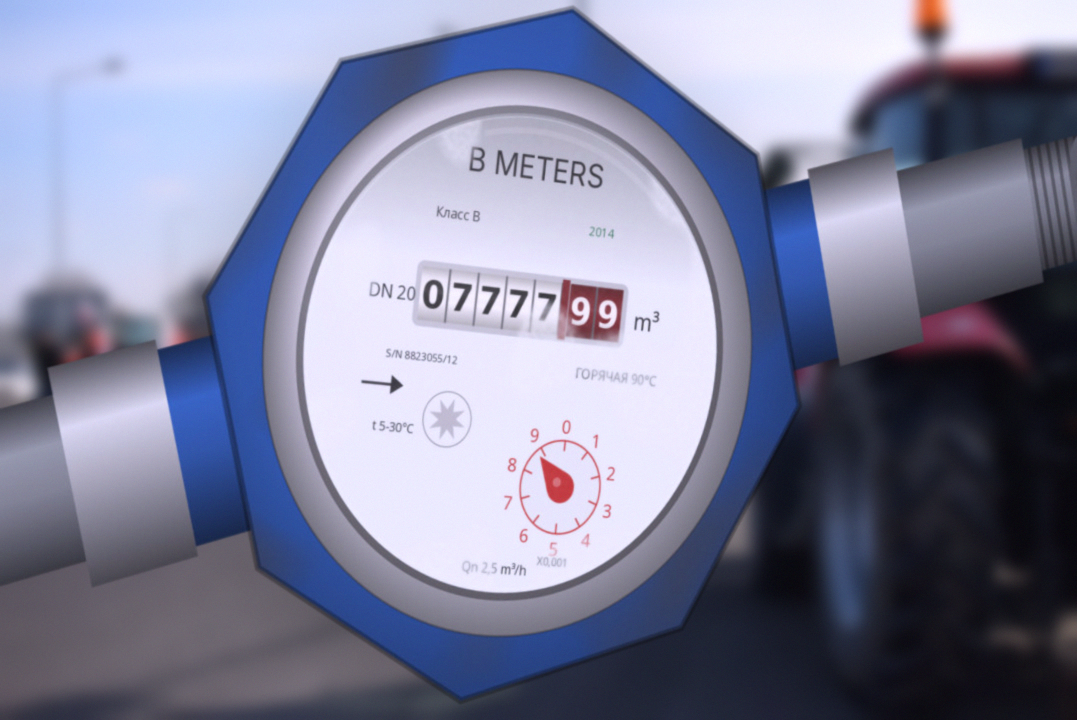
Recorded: 7777.998 m³
